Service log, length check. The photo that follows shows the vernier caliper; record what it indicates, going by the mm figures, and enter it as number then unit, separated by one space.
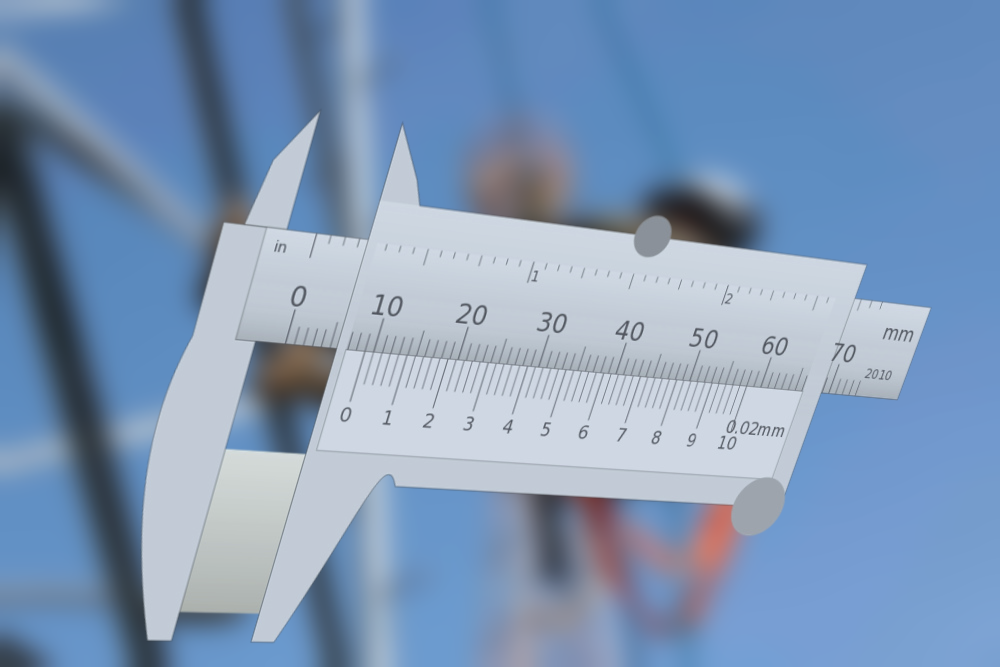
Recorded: 9.0 mm
